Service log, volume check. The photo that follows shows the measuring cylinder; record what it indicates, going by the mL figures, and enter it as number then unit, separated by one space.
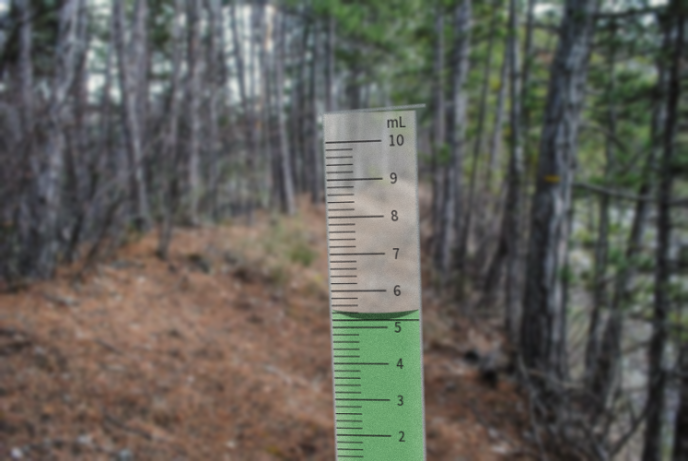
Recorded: 5.2 mL
